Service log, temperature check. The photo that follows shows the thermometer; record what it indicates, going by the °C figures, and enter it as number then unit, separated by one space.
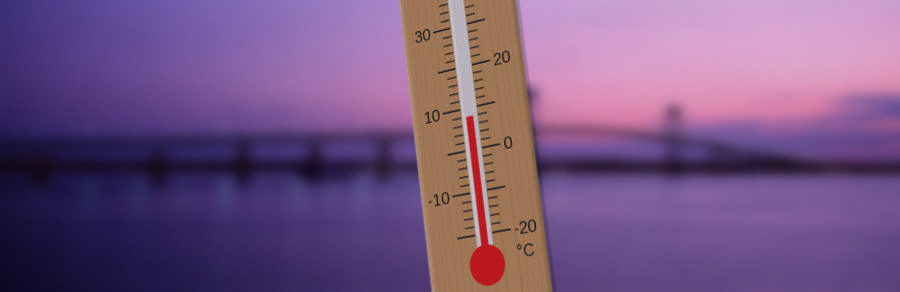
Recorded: 8 °C
